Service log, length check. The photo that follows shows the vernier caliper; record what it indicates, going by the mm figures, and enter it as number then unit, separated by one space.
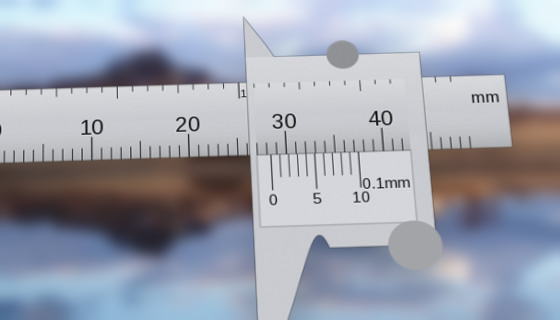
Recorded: 28.4 mm
